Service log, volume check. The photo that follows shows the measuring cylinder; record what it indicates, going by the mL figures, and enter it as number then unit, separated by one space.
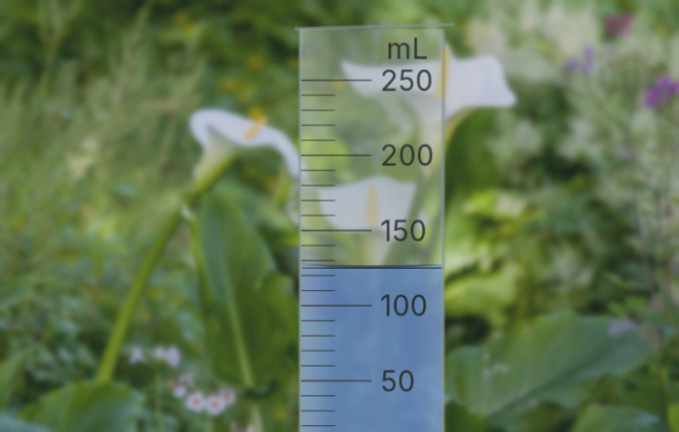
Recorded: 125 mL
